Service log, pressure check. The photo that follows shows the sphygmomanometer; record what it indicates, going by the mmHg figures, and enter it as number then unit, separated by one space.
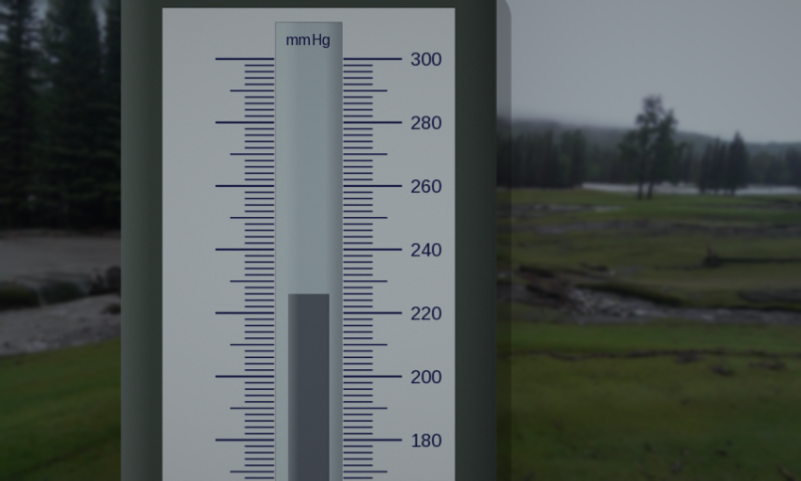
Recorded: 226 mmHg
